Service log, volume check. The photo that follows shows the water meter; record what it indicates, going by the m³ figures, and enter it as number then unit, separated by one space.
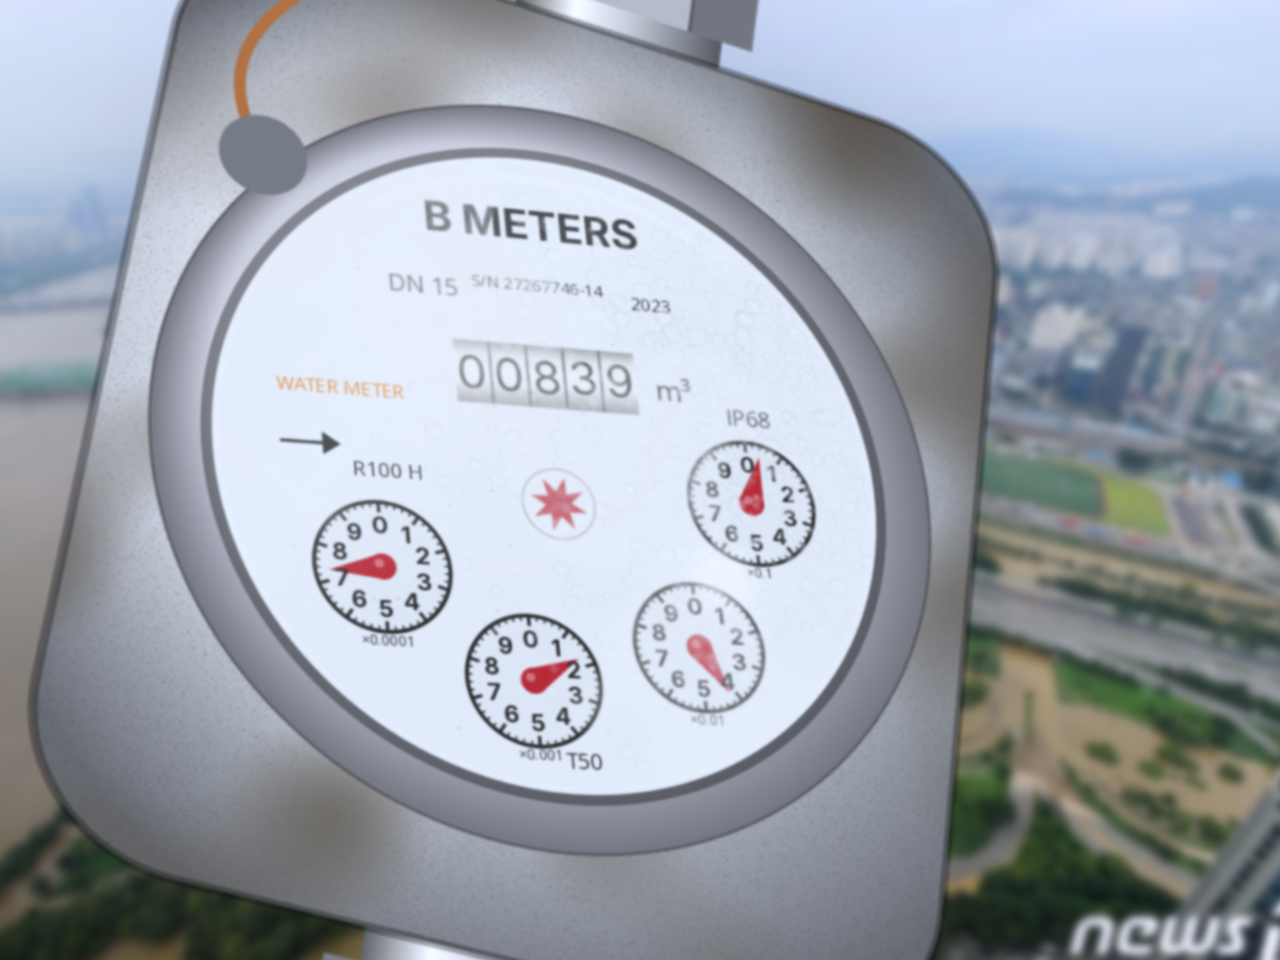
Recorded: 839.0417 m³
